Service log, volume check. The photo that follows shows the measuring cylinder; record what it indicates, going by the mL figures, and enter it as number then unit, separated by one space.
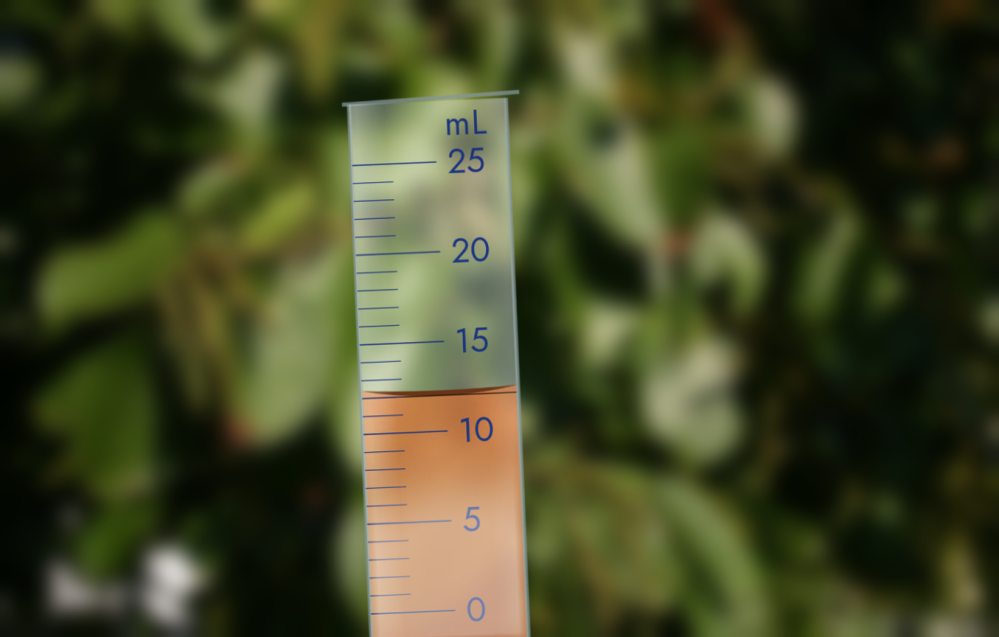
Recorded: 12 mL
